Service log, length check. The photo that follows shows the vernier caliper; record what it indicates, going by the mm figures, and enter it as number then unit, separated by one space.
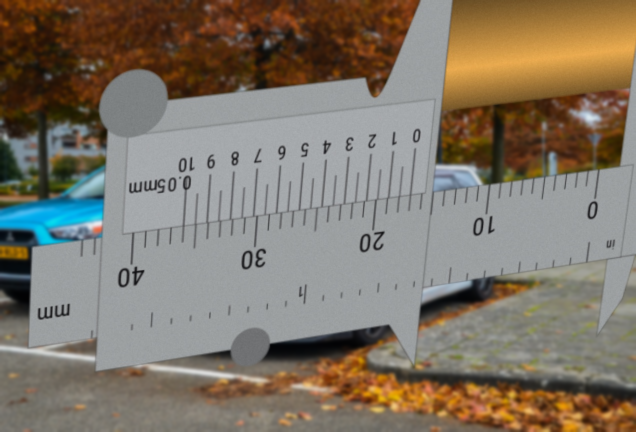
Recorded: 17.0 mm
